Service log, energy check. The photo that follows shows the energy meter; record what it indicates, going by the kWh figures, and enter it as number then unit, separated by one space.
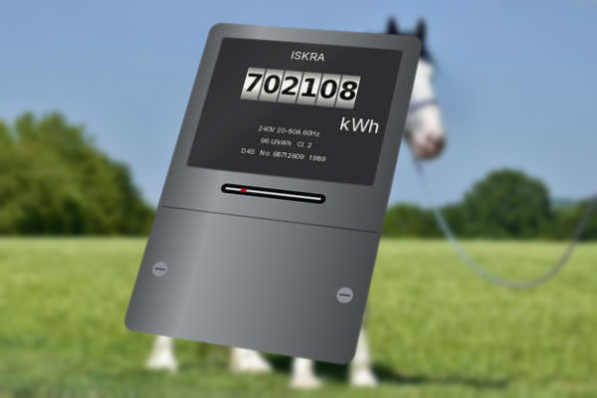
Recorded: 702108 kWh
